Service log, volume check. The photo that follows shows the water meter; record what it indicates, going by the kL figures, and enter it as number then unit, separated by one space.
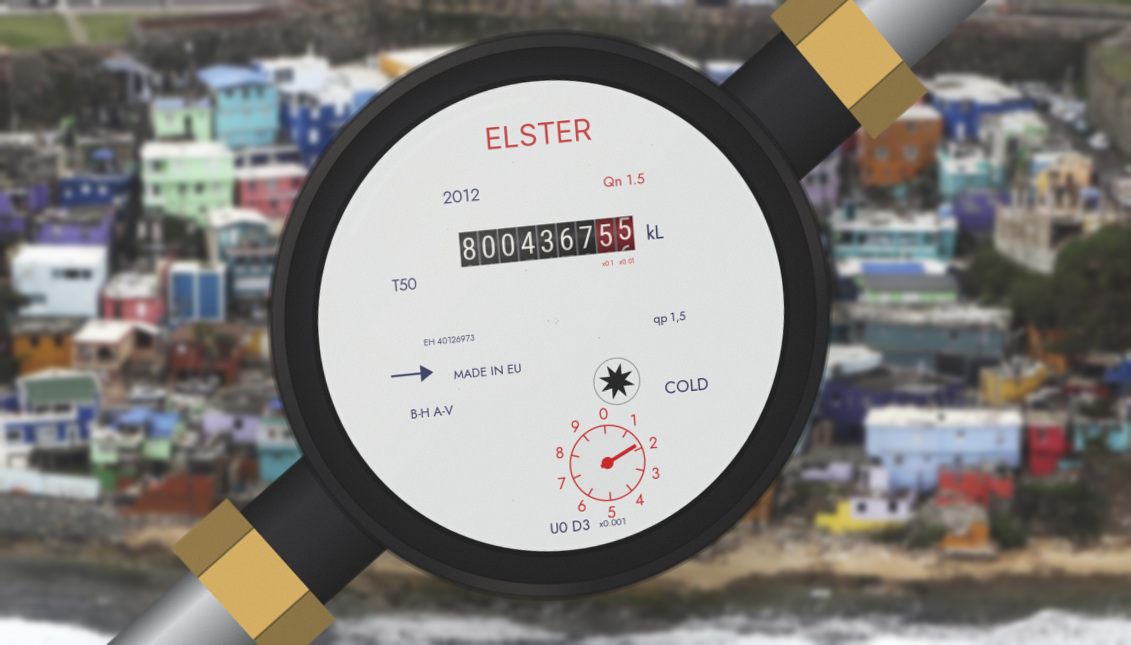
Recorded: 8004367.551 kL
